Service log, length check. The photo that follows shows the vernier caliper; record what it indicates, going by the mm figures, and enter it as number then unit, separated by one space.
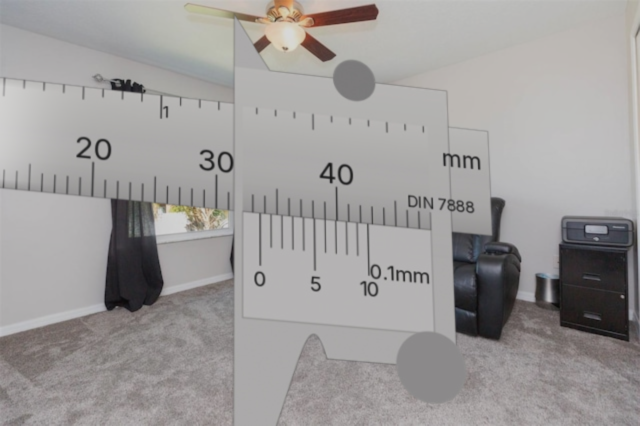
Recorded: 33.6 mm
